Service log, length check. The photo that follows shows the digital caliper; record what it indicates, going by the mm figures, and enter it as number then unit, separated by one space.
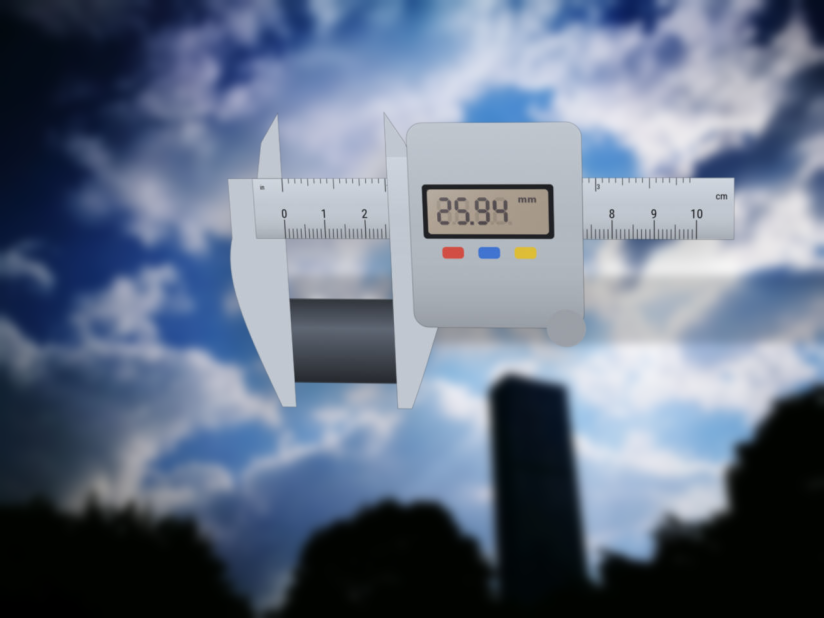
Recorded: 25.94 mm
